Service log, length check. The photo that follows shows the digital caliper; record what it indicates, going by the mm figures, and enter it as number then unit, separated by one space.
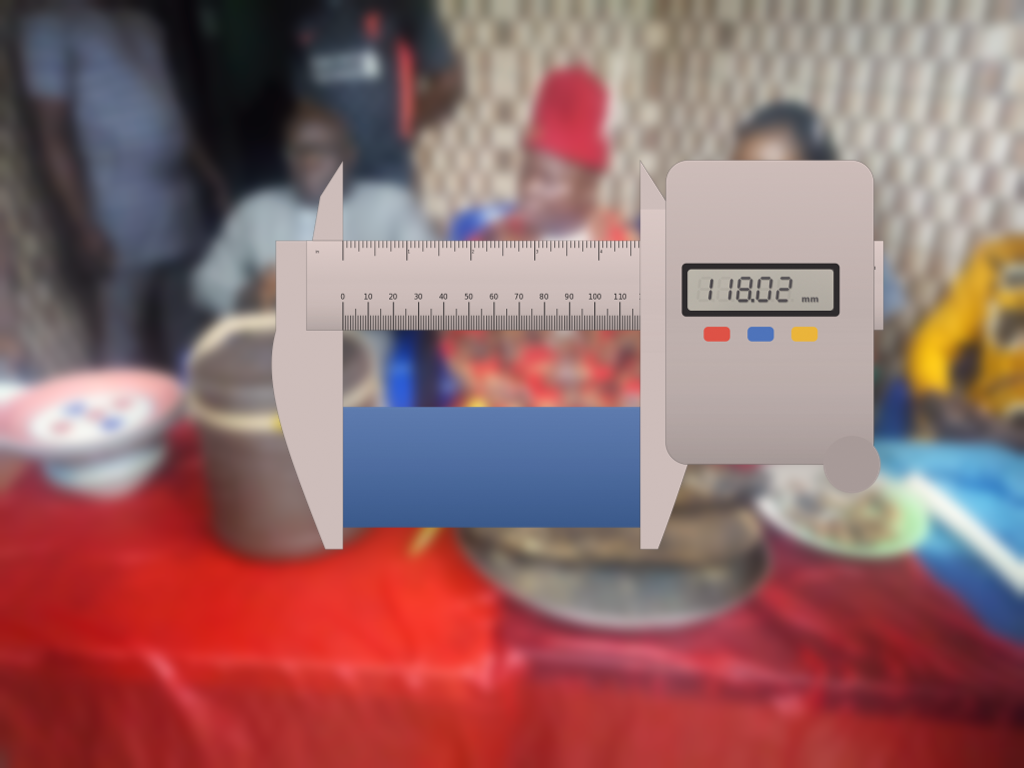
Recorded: 118.02 mm
